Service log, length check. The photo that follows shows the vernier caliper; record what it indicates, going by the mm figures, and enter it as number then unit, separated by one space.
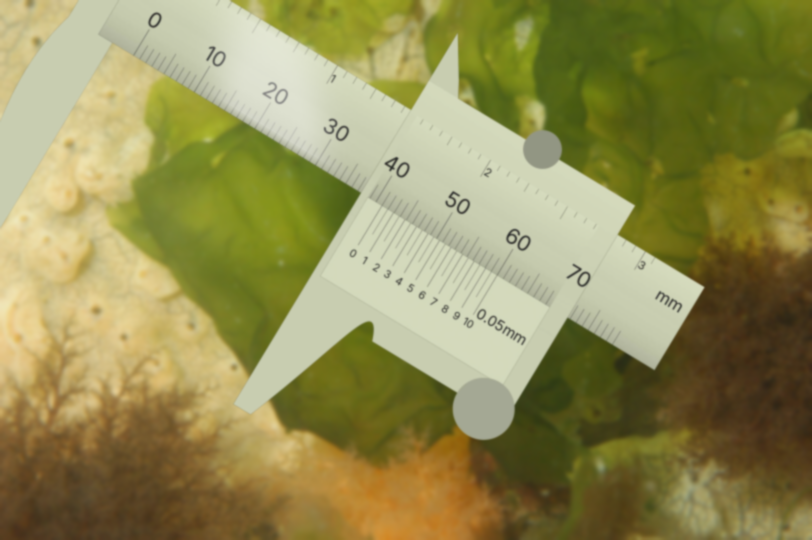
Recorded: 41.0 mm
